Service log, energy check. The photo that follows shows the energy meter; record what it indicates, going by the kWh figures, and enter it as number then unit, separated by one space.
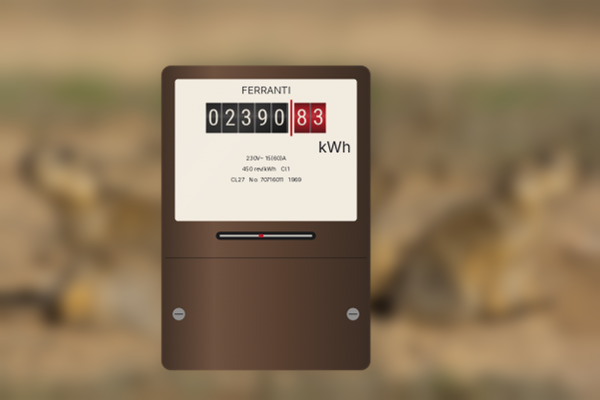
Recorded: 2390.83 kWh
